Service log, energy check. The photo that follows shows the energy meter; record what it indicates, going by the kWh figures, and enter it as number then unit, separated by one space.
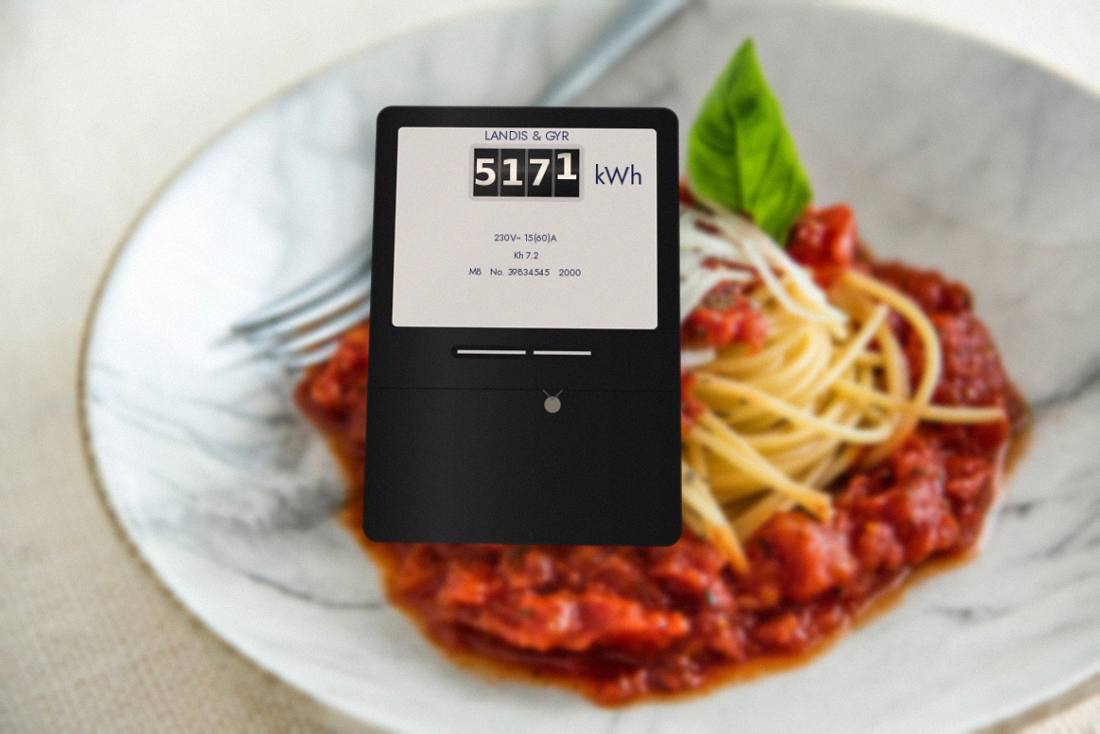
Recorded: 5171 kWh
